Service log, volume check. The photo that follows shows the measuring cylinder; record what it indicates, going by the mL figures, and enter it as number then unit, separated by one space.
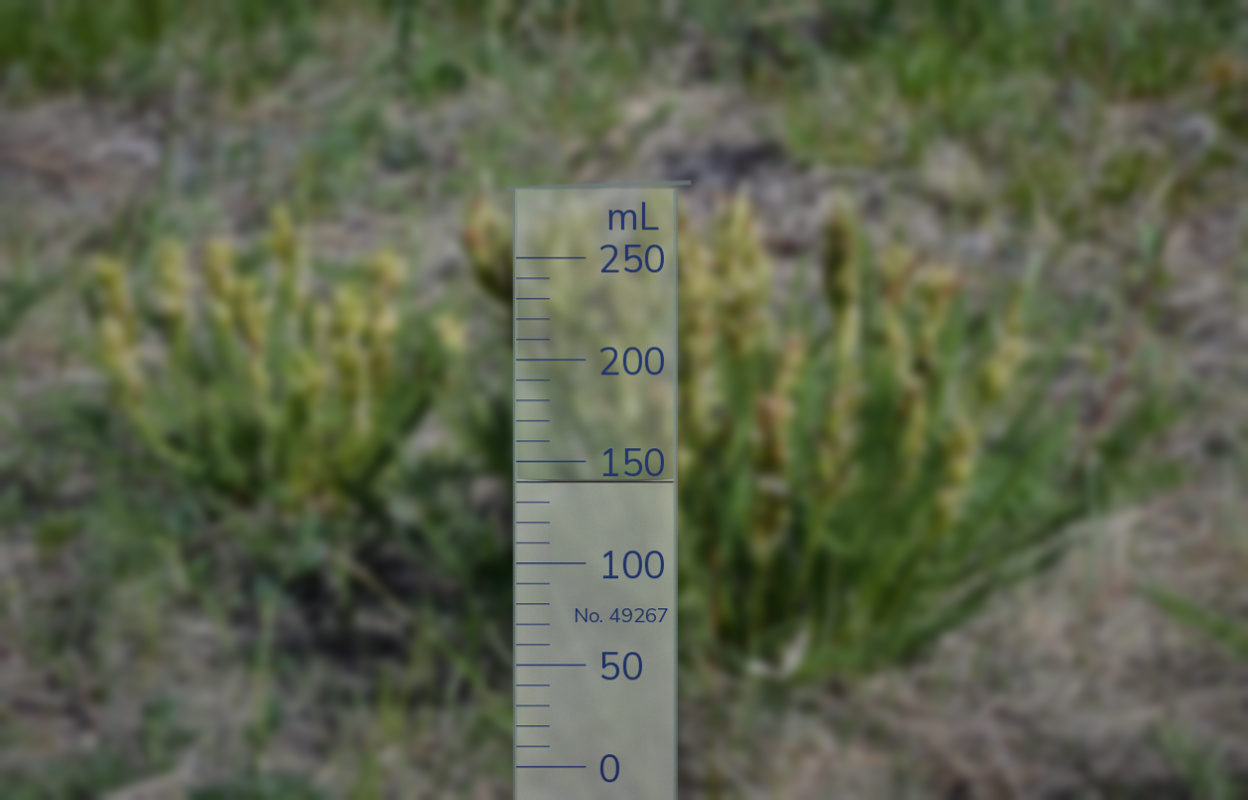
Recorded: 140 mL
